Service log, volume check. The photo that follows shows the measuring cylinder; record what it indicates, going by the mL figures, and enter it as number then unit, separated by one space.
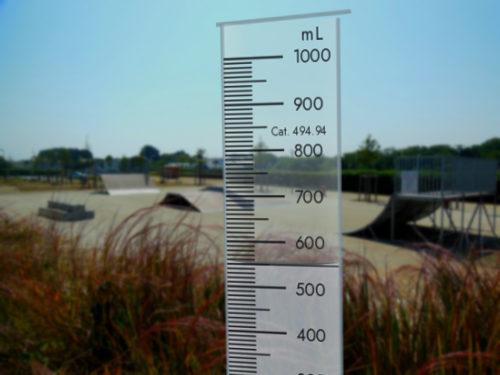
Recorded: 550 mL
